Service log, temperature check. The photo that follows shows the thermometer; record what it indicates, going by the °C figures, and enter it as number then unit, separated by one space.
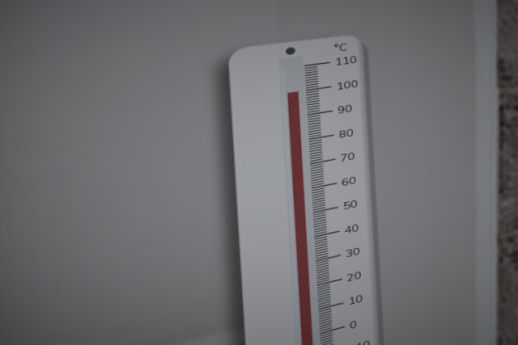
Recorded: 100 °C
